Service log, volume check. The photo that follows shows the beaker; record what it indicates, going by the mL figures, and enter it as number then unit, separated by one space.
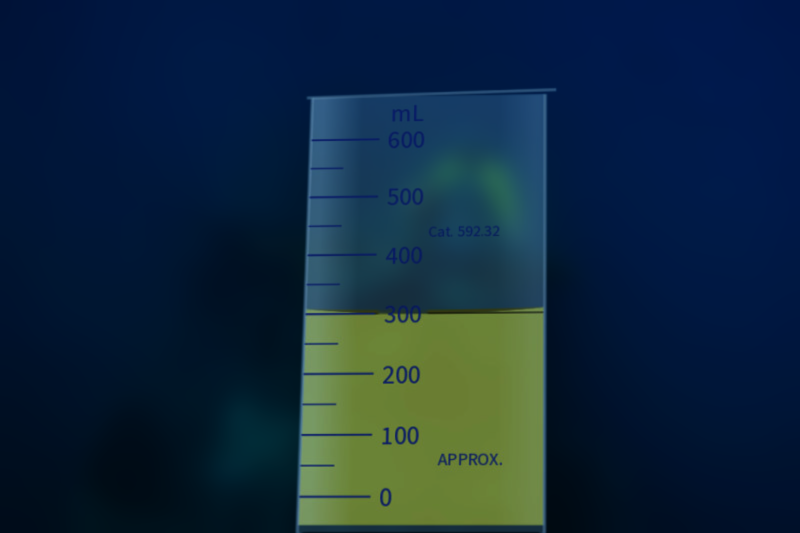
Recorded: 300 mL
